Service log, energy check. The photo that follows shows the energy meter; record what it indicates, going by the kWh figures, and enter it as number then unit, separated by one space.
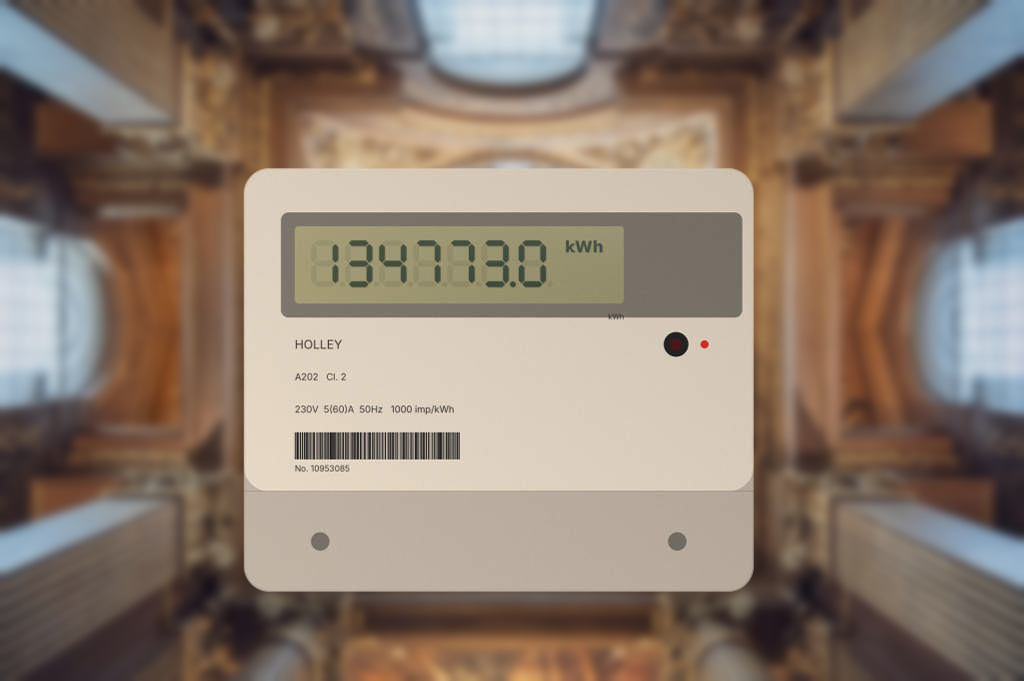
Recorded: 134773.0 kWh
